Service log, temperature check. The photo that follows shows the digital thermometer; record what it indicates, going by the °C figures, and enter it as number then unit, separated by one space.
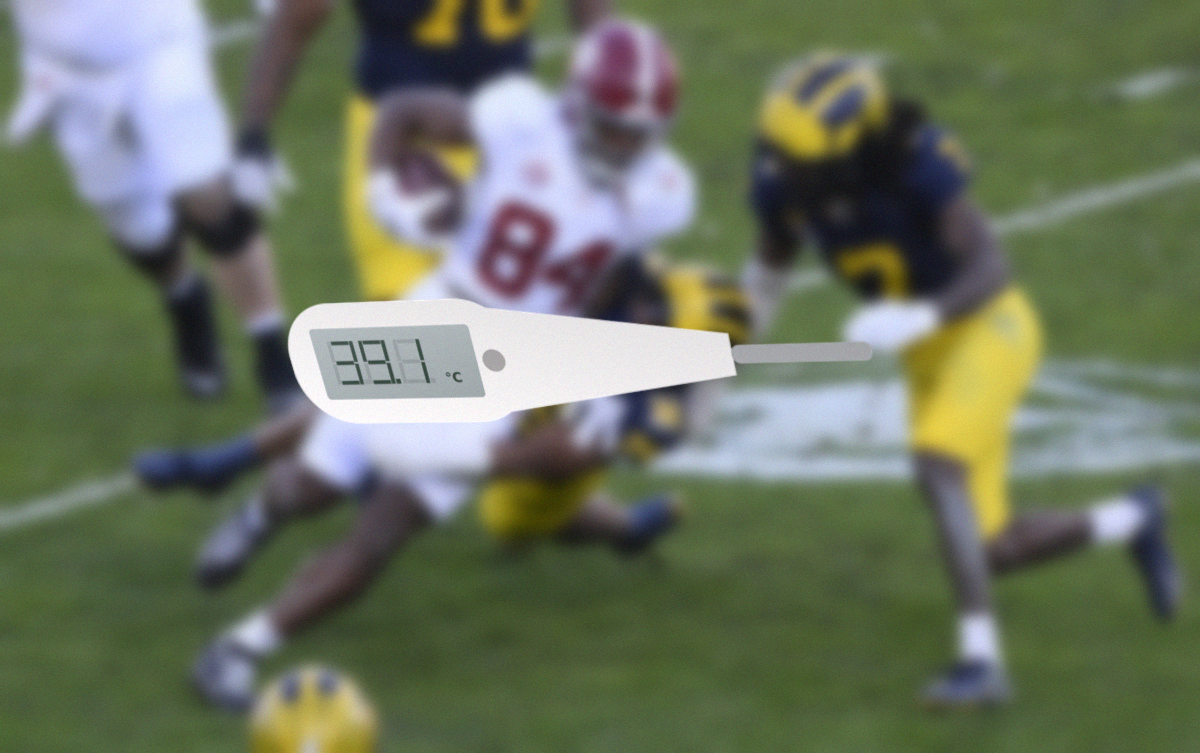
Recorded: 39.1 °C
